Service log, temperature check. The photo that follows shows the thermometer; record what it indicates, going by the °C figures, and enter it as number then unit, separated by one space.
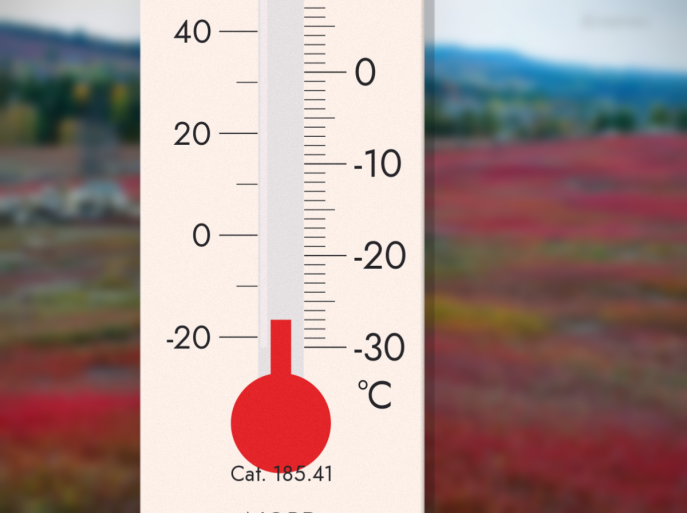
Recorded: -27 °C
